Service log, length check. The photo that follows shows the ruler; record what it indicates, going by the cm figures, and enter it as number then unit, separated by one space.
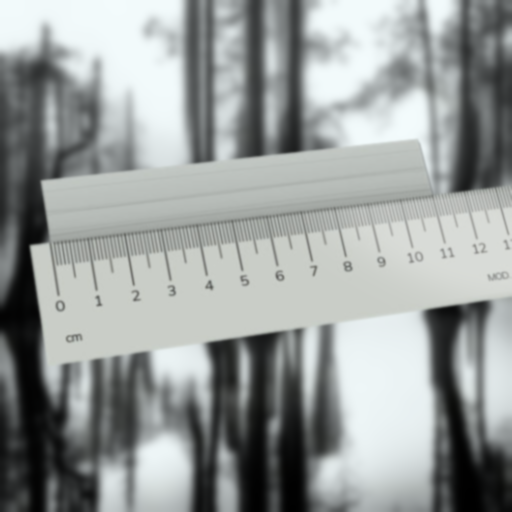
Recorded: 11 cm
